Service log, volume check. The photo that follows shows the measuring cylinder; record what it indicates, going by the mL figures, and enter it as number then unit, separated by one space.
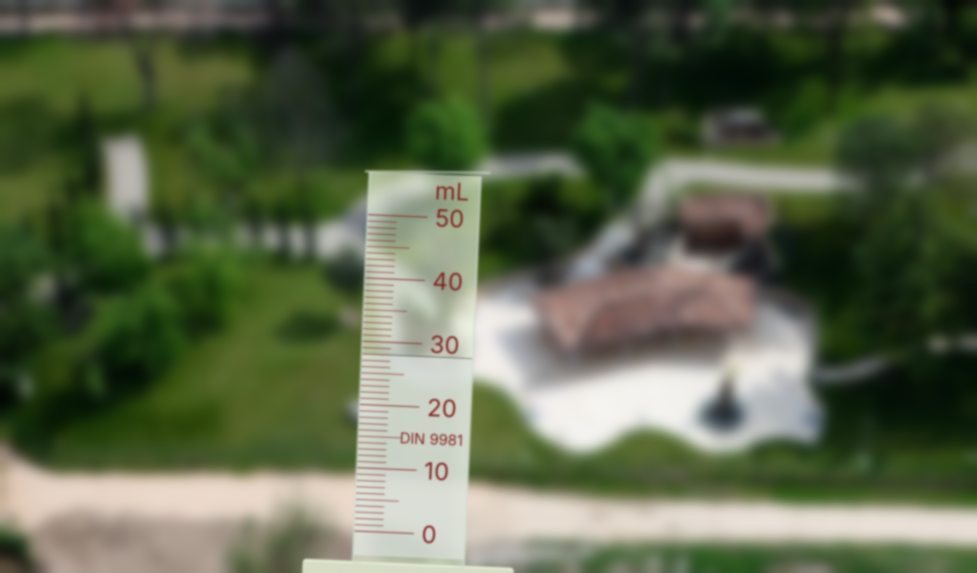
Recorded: 28 mL
